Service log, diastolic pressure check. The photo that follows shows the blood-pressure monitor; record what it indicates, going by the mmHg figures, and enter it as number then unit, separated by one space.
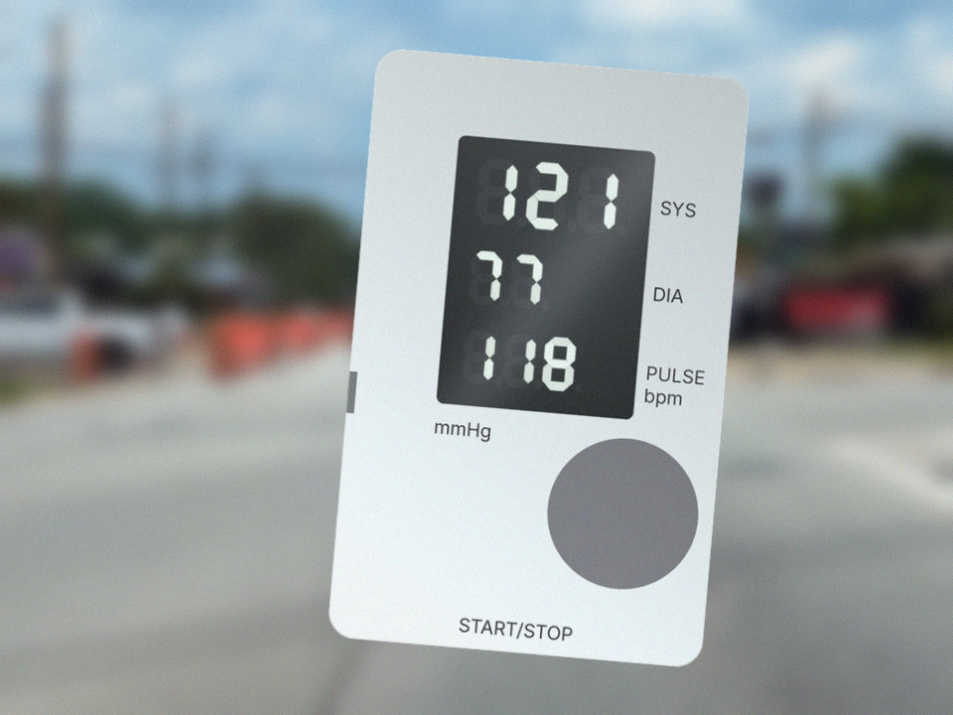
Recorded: 77 mmHg
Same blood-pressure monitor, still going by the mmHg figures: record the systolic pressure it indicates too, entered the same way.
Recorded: 121 mmHg
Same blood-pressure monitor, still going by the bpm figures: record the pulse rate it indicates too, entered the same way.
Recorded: 118 bpm
